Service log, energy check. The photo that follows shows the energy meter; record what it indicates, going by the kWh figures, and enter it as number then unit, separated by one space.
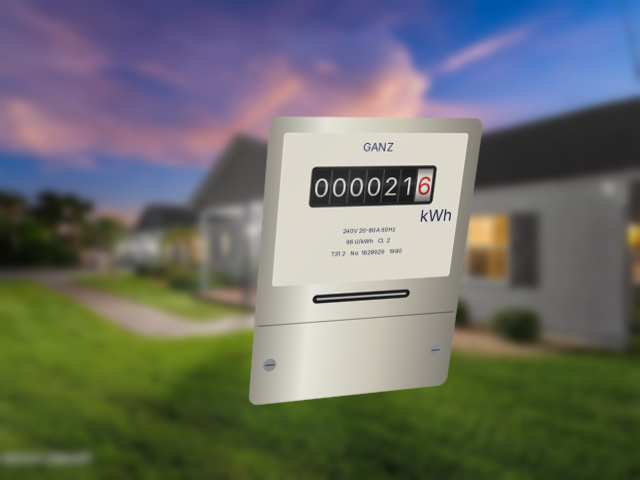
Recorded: 21.6 kWh
